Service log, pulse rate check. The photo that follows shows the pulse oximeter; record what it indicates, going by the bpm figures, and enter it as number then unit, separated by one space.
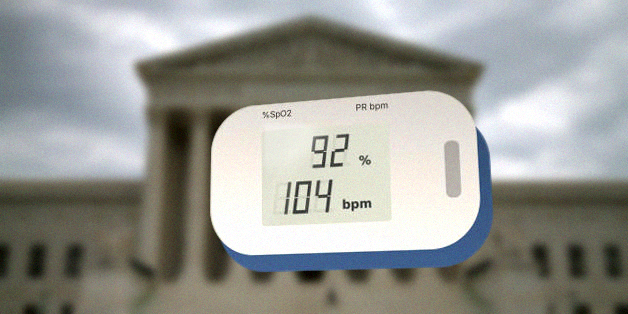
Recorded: 104 bpm
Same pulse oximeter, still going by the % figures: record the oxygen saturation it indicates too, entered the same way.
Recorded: 92 %
